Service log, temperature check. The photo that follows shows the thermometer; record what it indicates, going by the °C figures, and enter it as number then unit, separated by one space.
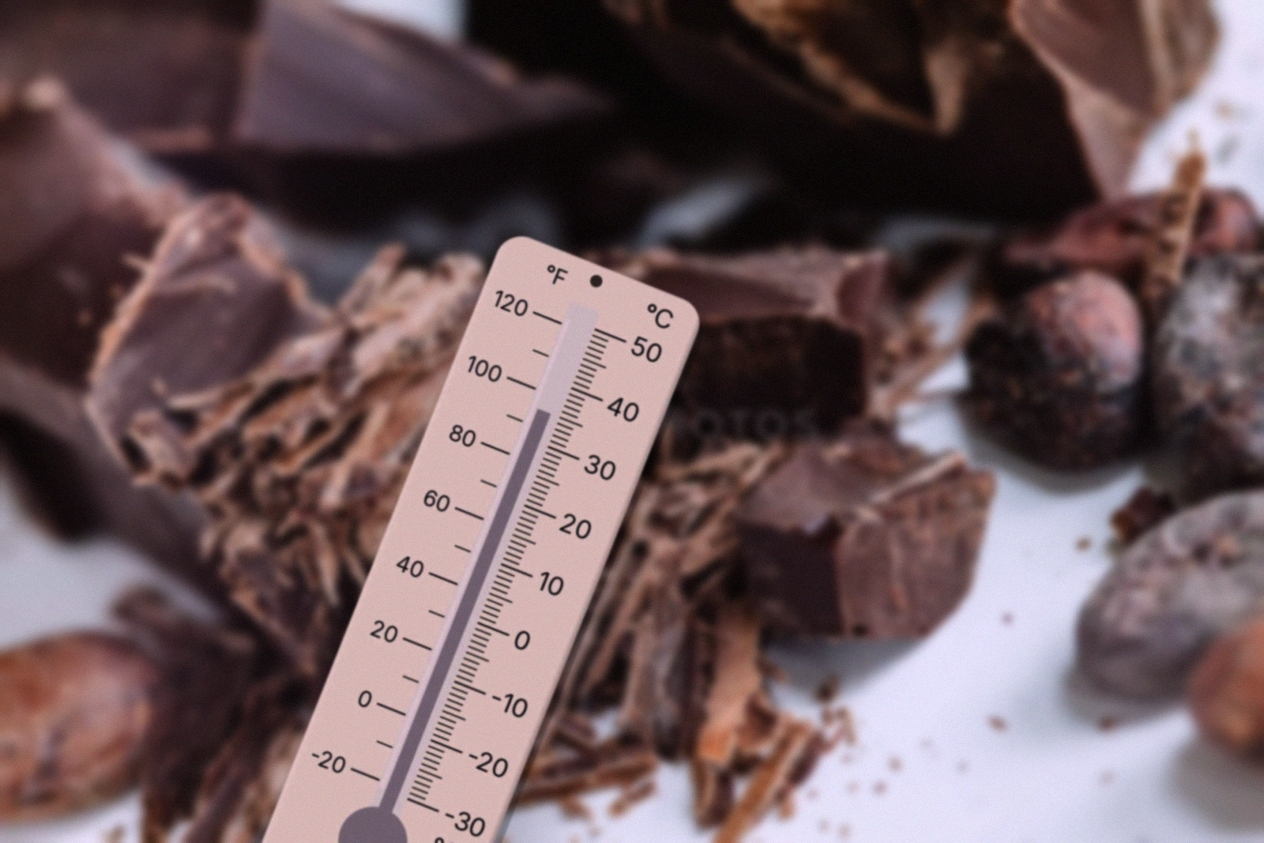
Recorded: 35 °C
